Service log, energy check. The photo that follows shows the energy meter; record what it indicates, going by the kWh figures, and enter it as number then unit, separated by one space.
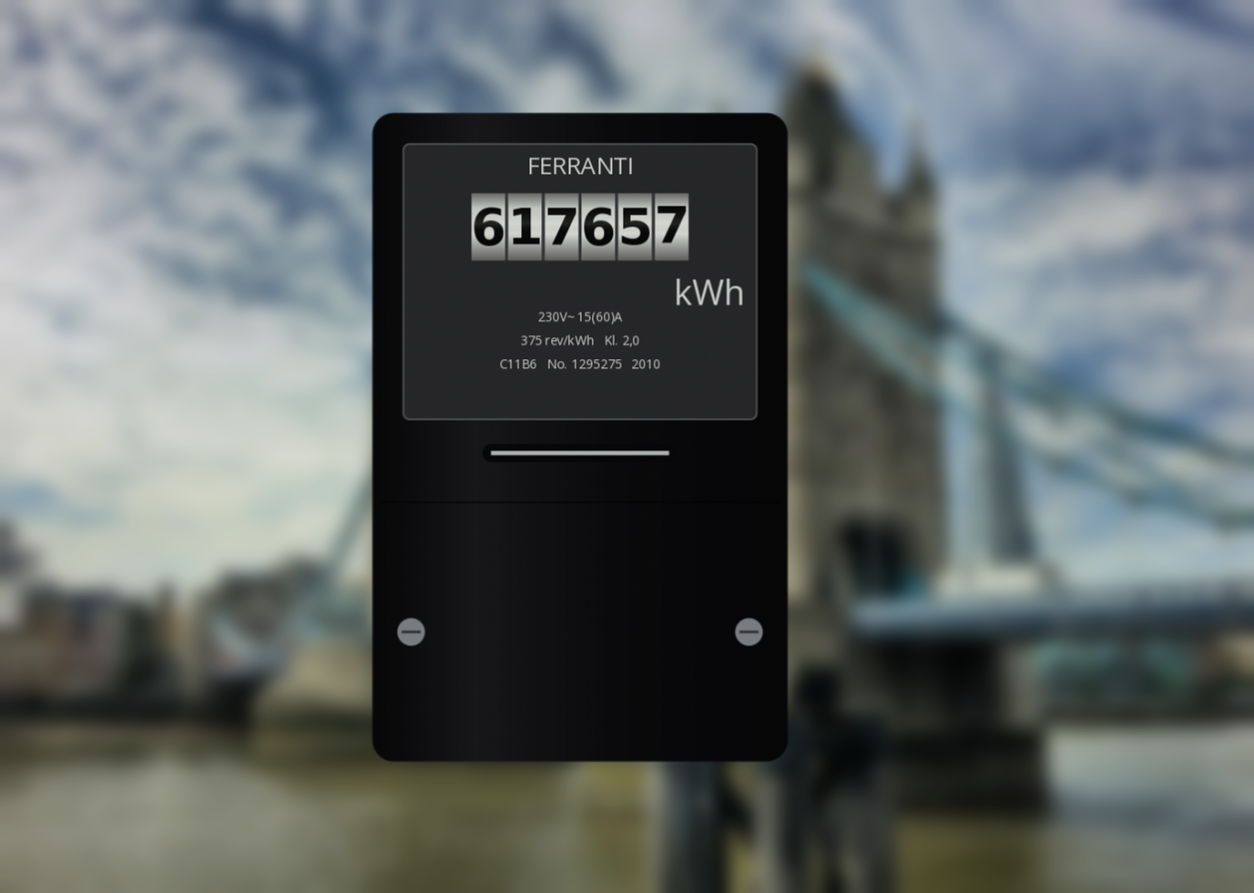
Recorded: 617657 kWh
